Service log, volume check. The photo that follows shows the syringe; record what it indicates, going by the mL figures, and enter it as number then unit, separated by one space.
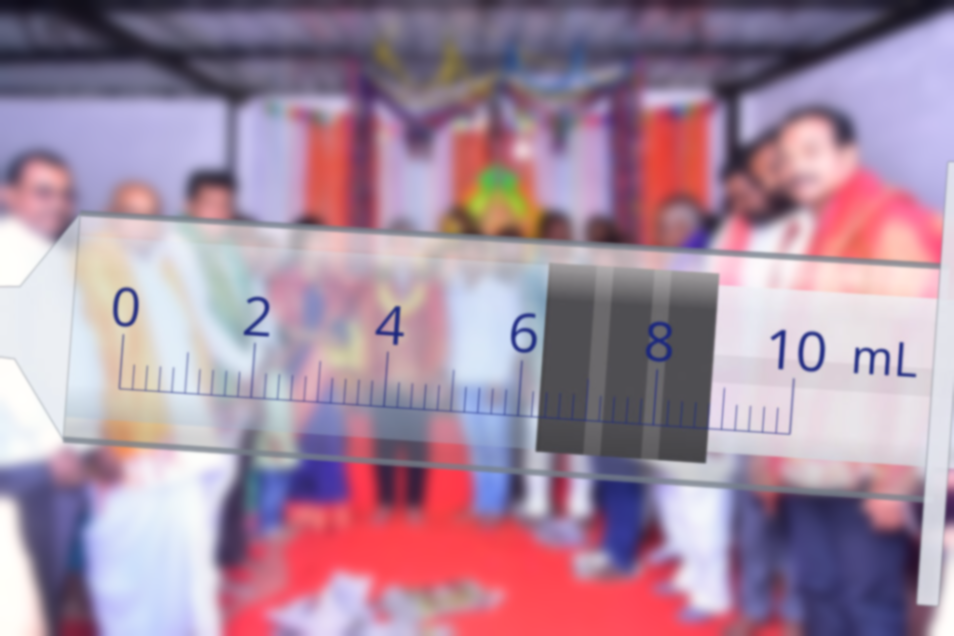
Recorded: 6.3 mL
